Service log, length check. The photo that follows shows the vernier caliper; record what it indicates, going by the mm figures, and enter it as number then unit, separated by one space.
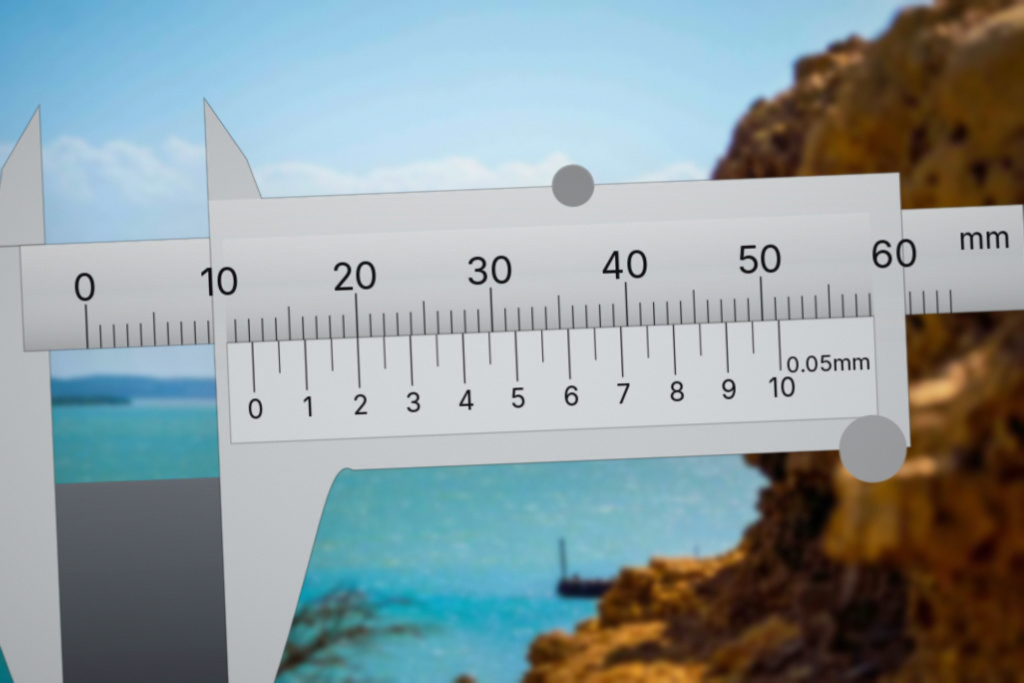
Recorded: 12.2 mm
